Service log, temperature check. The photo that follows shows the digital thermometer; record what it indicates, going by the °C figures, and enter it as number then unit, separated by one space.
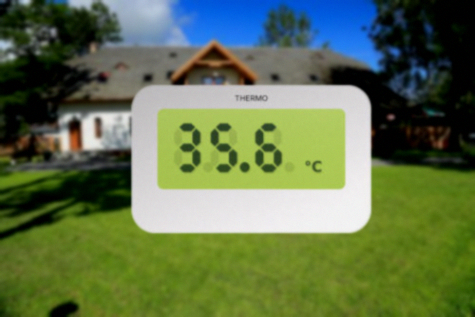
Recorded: 35.6 °C
